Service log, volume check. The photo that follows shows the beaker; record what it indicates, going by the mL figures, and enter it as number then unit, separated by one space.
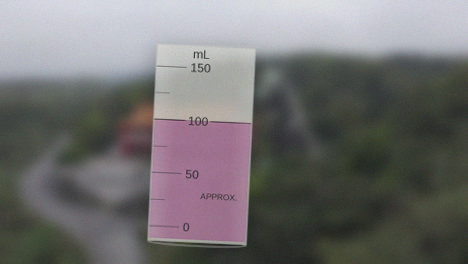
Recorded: 100 mL
